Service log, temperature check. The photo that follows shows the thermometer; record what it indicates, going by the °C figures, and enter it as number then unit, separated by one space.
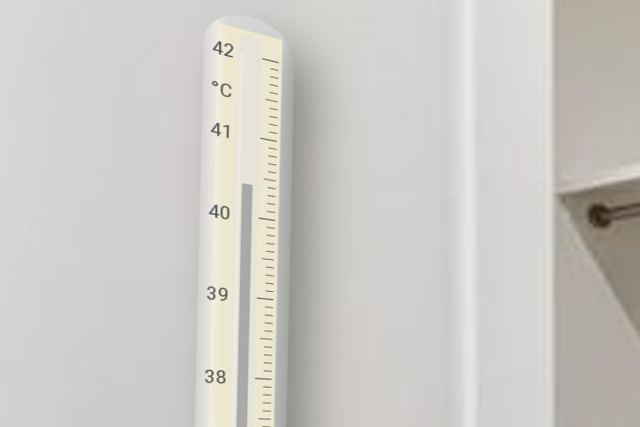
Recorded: 40.4 °C
